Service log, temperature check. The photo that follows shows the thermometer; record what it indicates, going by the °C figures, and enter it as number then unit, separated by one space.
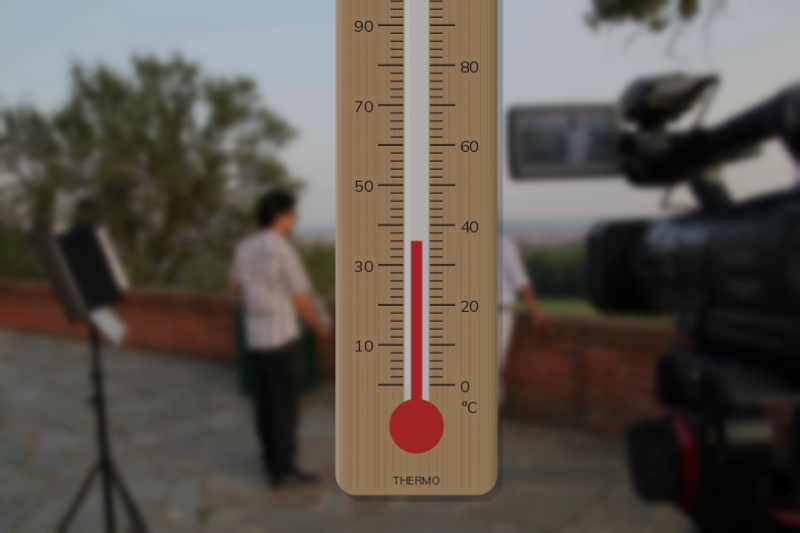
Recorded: 36 °C
